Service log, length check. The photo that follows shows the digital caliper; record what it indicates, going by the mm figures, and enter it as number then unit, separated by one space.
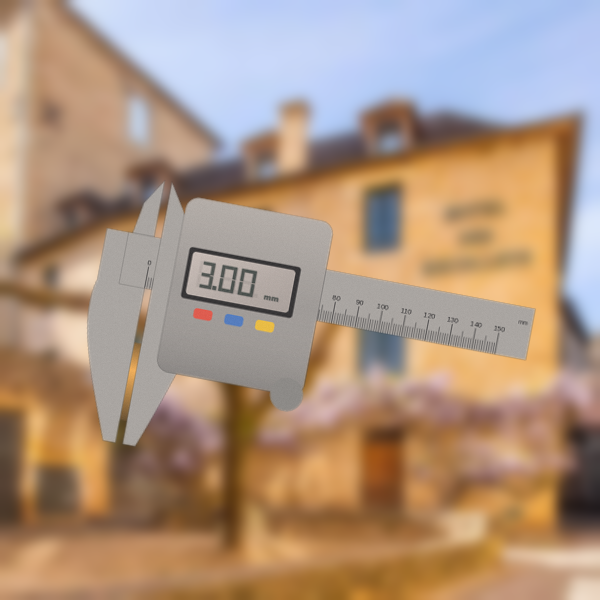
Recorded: 3.00 mm
